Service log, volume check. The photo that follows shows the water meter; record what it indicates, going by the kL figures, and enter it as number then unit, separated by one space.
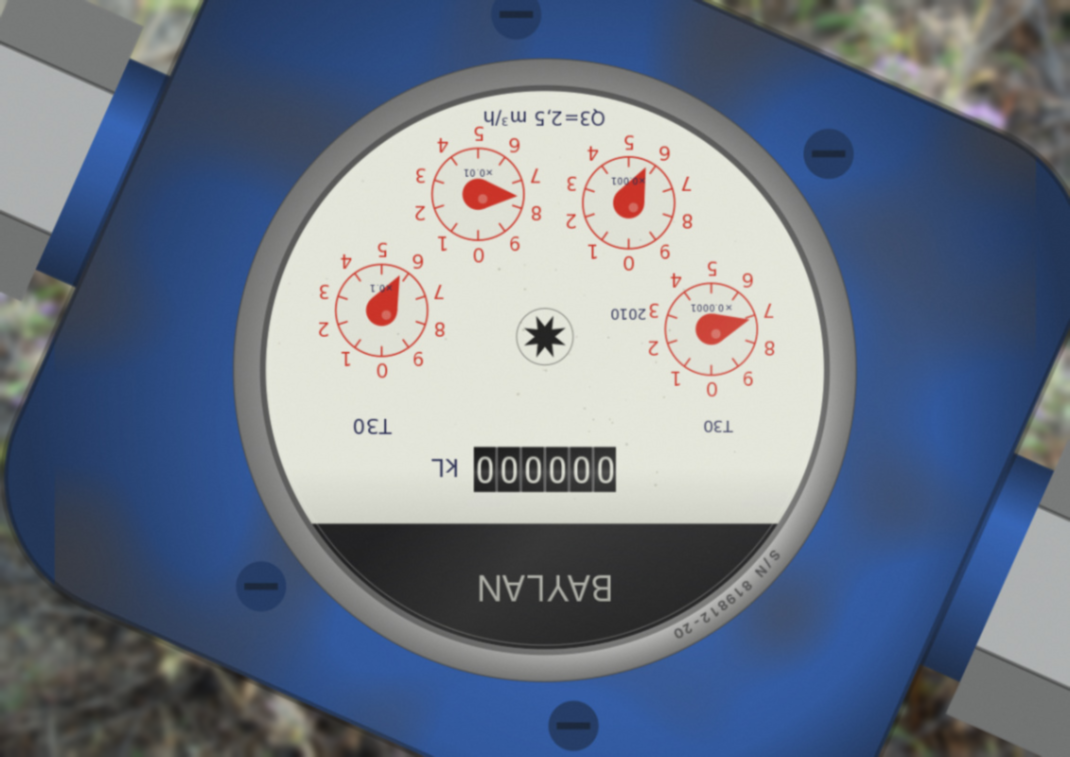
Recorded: 0.5757 kL
